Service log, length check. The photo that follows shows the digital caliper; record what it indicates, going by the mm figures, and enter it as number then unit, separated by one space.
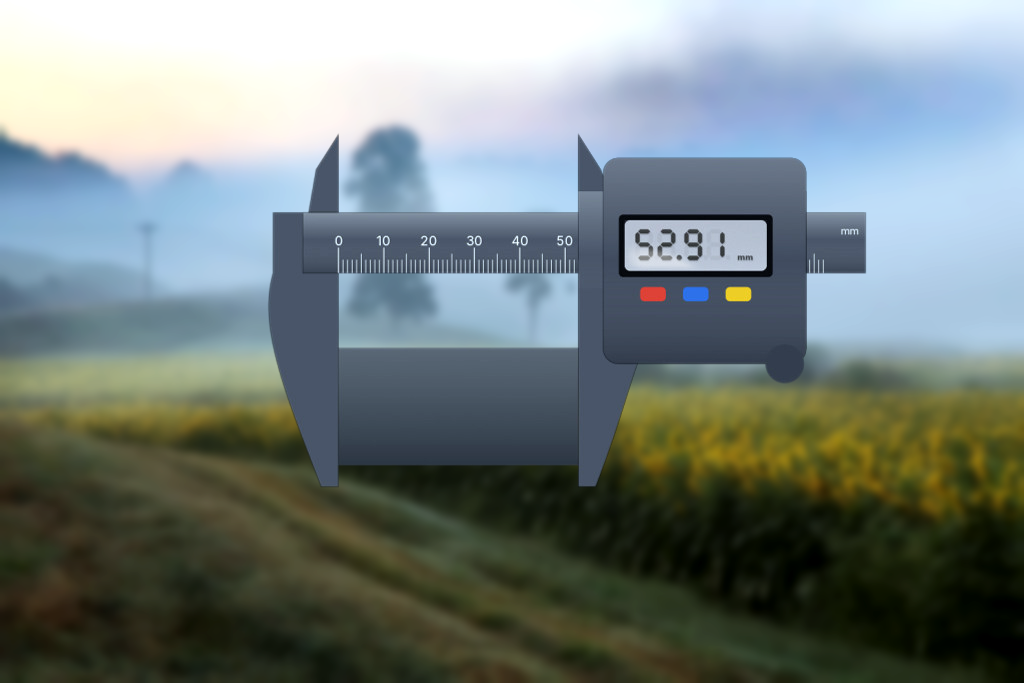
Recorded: 52.91 mm
